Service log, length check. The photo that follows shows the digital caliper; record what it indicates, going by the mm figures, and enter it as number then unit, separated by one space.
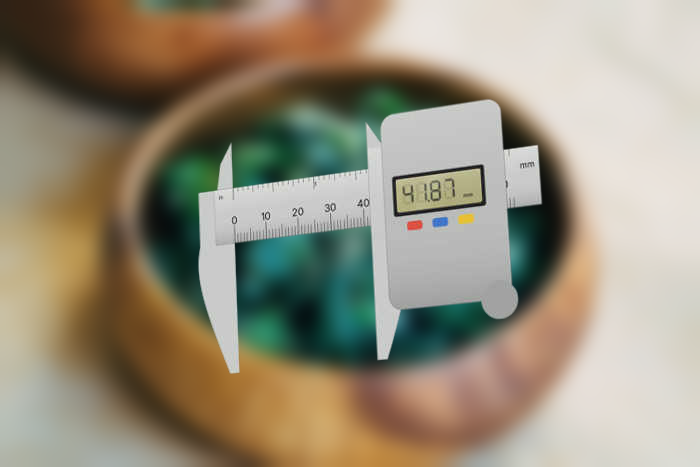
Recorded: 41.87 mm
